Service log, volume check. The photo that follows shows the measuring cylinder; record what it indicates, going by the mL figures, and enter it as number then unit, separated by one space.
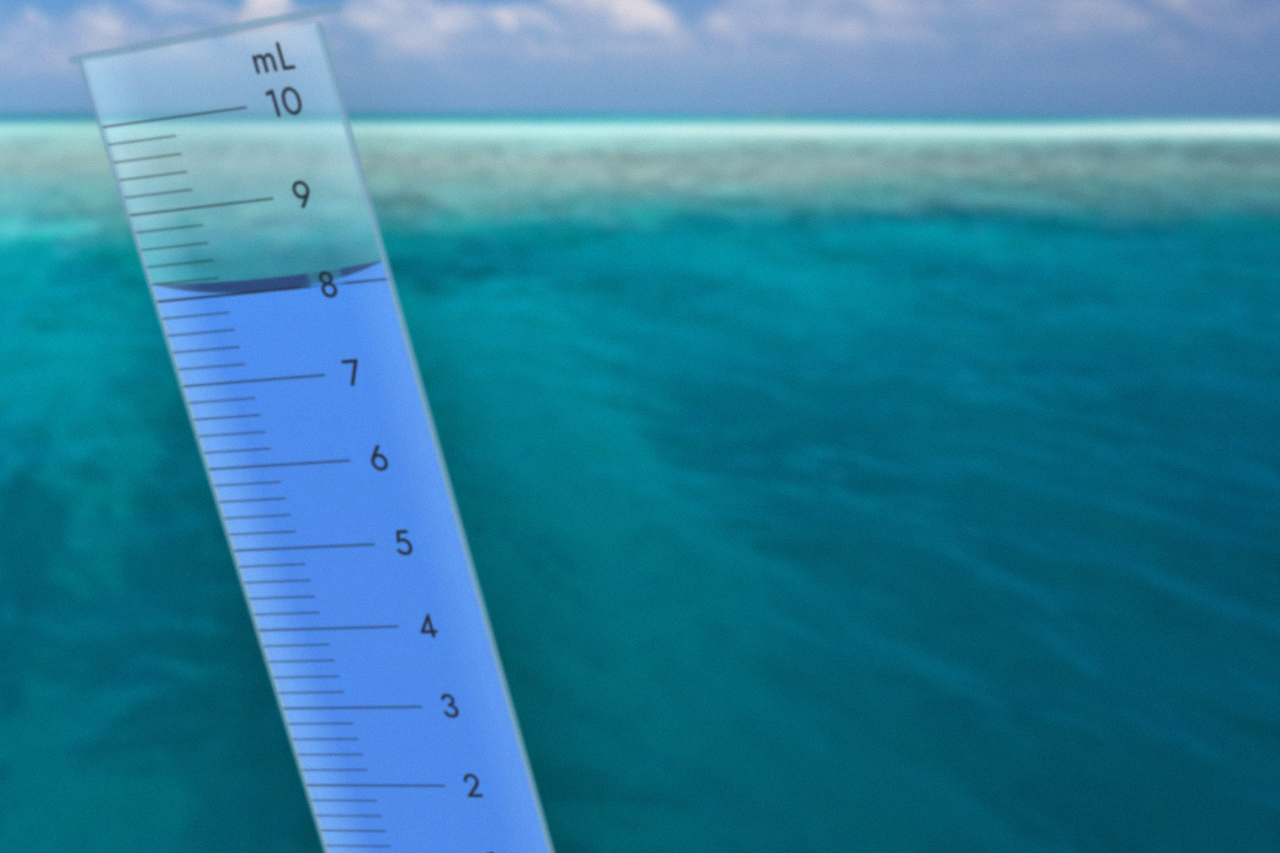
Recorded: 8 mL
